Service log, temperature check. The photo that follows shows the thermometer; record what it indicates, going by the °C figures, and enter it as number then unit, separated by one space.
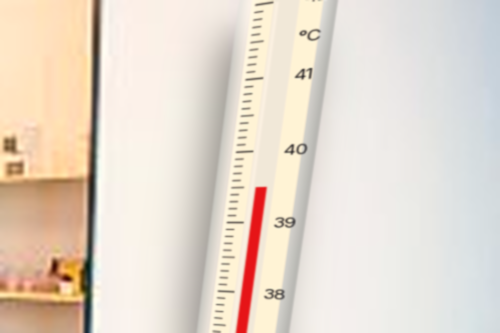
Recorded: 39.5 °C
